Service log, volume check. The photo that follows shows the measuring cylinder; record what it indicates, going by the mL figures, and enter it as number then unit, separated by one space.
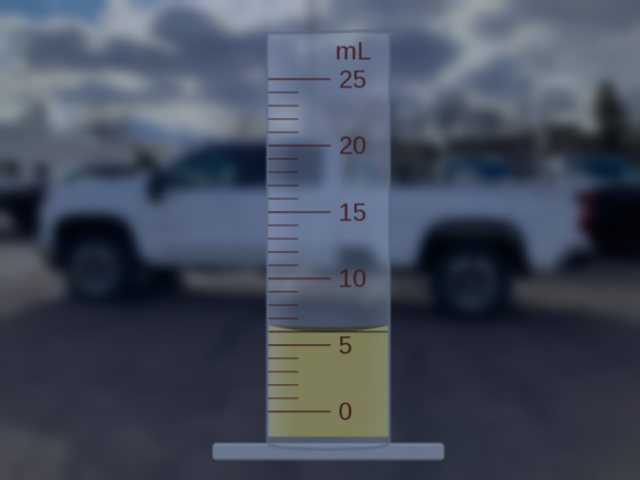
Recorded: 6 mL
